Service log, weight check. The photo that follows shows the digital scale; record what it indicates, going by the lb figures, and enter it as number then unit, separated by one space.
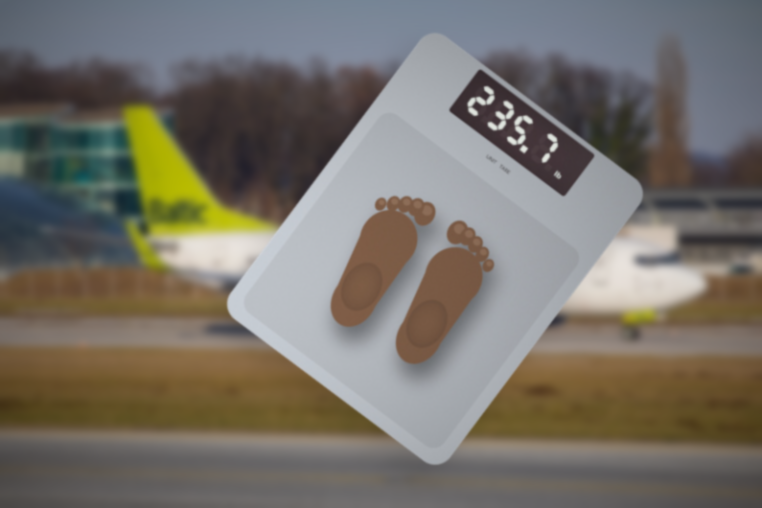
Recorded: 235.7 lb
